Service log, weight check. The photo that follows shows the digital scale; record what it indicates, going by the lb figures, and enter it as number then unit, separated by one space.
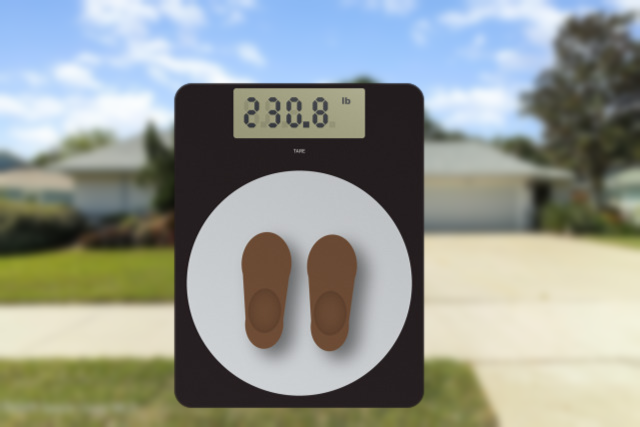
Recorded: 230.8 lb
